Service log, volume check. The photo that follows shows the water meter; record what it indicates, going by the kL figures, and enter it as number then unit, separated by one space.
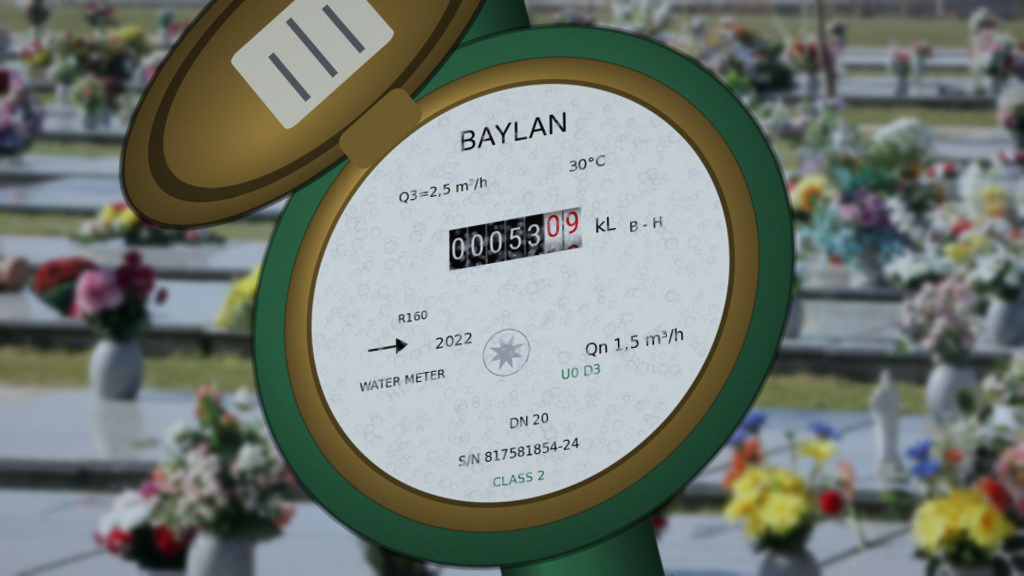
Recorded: 53.09 kL
